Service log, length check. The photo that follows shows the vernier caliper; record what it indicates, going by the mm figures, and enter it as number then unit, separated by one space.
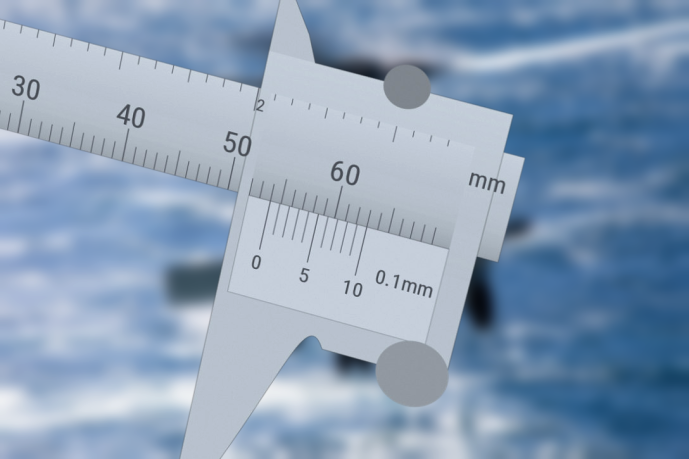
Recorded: 54.0 mm
